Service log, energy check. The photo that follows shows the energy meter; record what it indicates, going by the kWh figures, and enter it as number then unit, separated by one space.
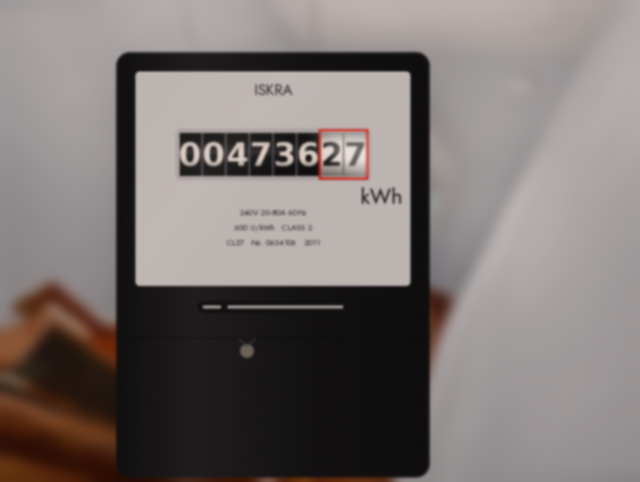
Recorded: 4736.27 kWh
